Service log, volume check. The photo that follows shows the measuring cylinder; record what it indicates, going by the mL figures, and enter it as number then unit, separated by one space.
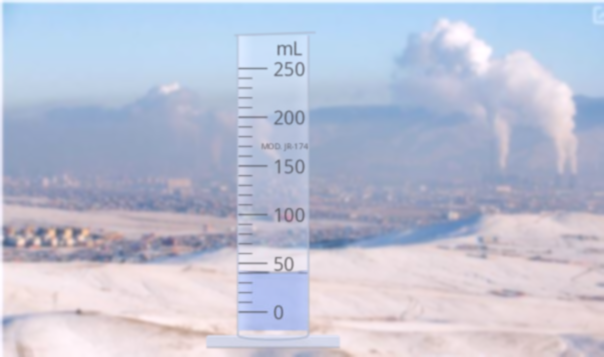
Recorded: 40 mL
